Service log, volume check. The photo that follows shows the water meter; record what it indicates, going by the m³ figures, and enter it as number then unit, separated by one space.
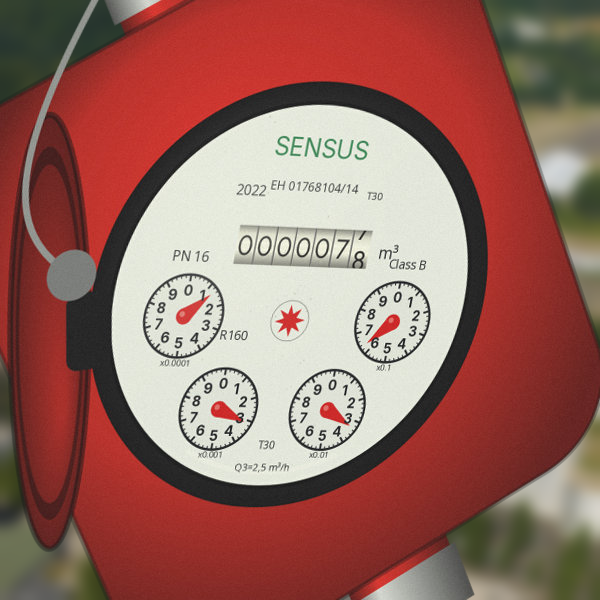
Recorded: 77.6331 m³
